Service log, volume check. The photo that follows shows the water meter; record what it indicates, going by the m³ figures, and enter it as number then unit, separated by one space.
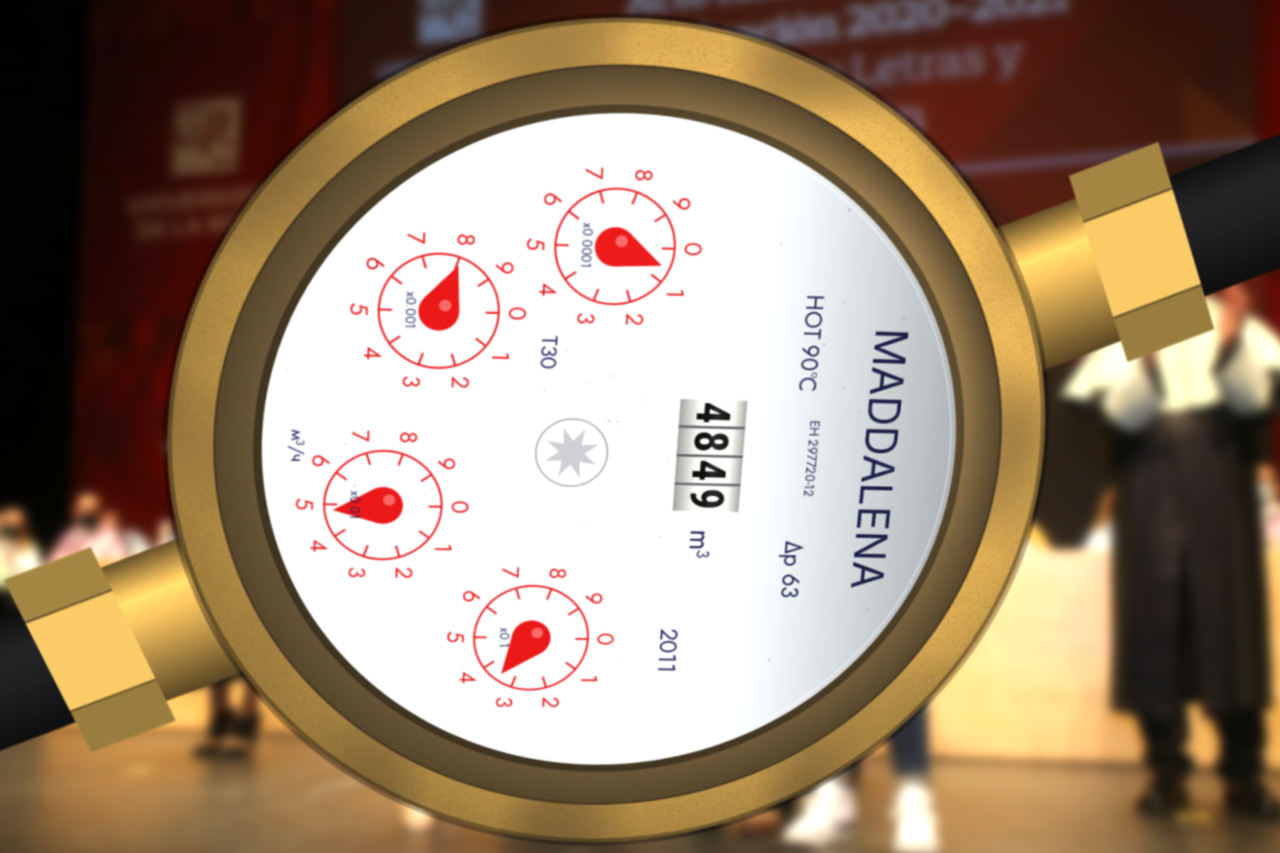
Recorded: 4849.3480 m³
